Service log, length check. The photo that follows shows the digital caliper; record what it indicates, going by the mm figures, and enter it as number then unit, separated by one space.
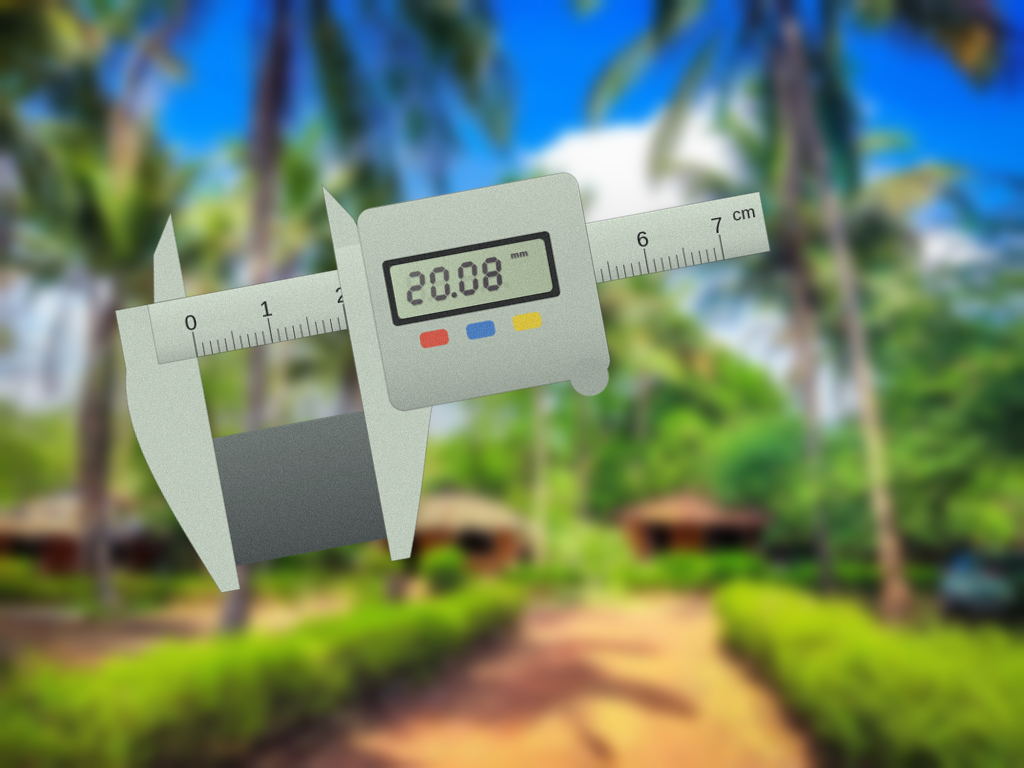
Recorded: 20.08 mm
